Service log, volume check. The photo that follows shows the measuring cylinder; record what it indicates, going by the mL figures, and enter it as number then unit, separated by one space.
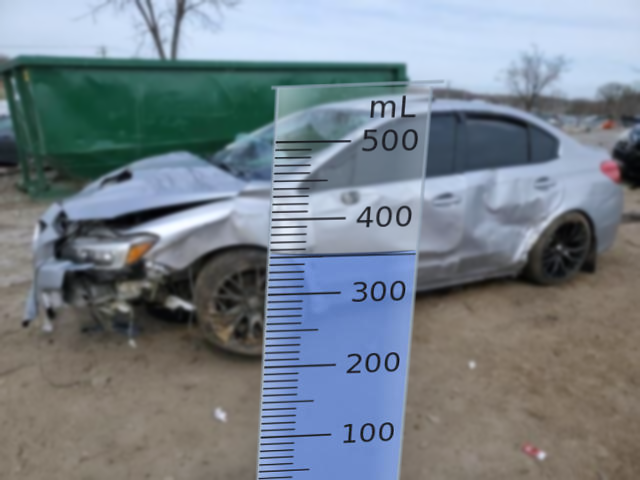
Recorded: 350 mL
